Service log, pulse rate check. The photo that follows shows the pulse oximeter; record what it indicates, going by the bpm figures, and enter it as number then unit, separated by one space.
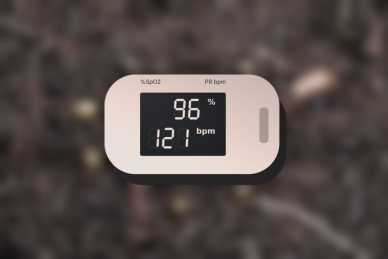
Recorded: 121 bpm
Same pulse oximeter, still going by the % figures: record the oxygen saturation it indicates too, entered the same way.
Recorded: 96 %
